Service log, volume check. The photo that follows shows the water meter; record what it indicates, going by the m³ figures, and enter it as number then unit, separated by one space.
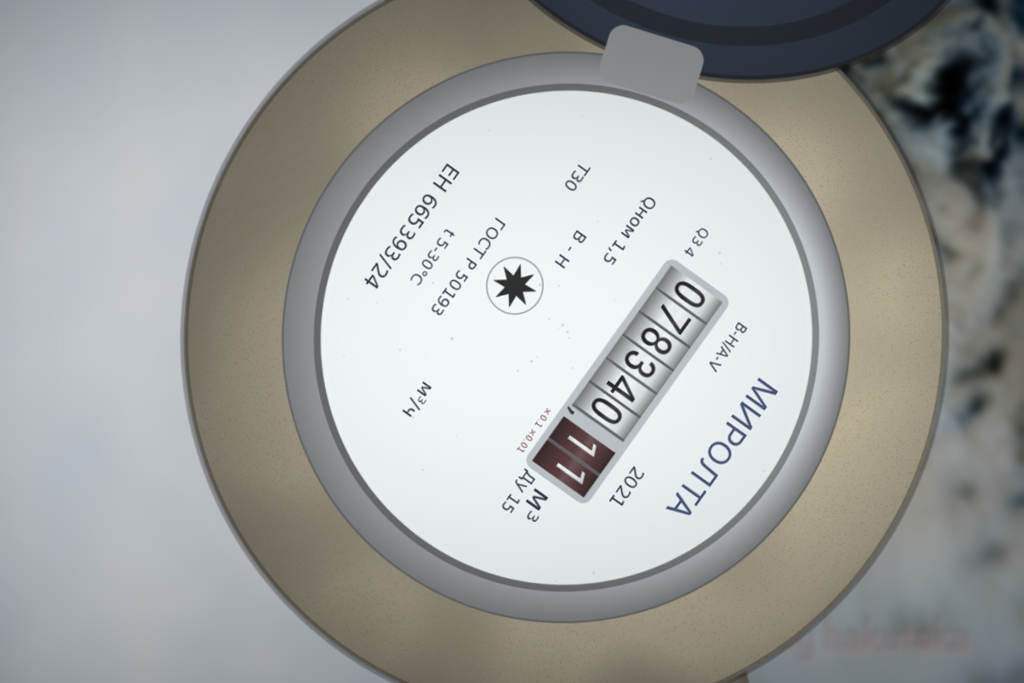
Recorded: 78340.11 m³
